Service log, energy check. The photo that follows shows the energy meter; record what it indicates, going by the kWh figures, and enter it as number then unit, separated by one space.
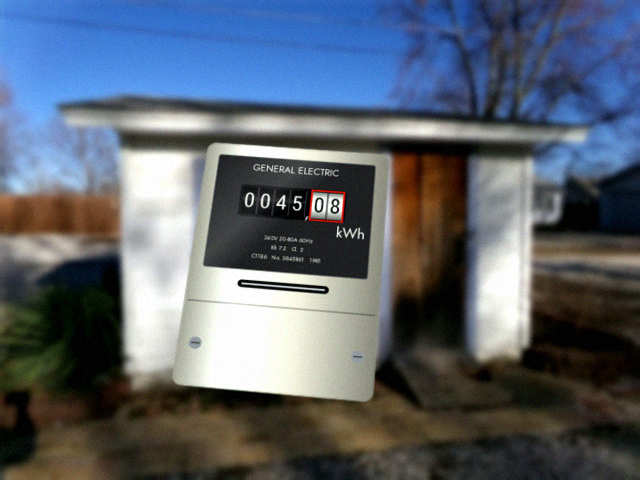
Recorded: 45.08 kWh
